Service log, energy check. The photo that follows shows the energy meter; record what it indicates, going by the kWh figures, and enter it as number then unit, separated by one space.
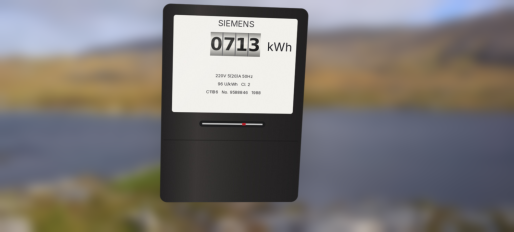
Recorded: 713 kWh
